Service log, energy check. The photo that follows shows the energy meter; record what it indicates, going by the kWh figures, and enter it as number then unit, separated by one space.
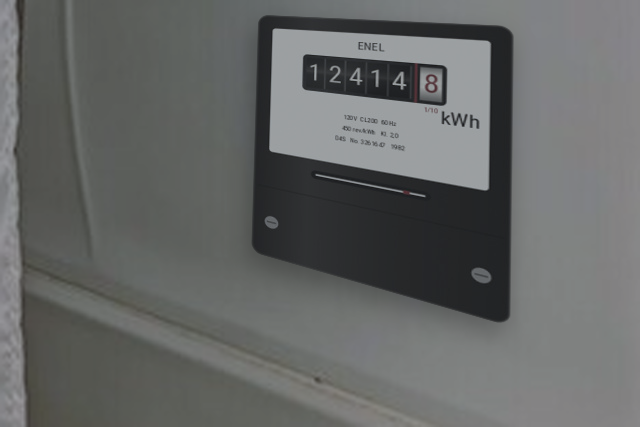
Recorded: 12414.8 kWh
